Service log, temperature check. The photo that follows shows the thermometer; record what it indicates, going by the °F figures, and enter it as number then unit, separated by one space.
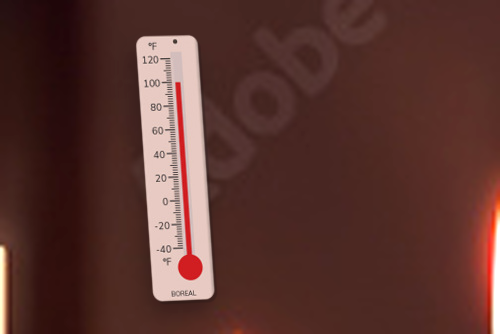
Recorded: 100 °F
